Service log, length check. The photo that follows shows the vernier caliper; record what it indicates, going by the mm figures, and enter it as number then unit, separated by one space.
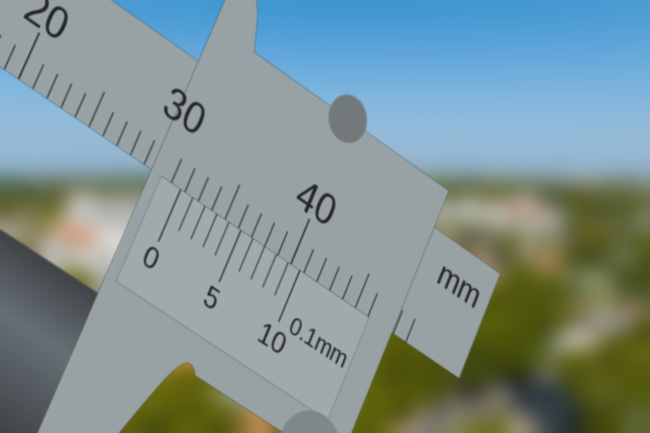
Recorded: 31.7 mm
